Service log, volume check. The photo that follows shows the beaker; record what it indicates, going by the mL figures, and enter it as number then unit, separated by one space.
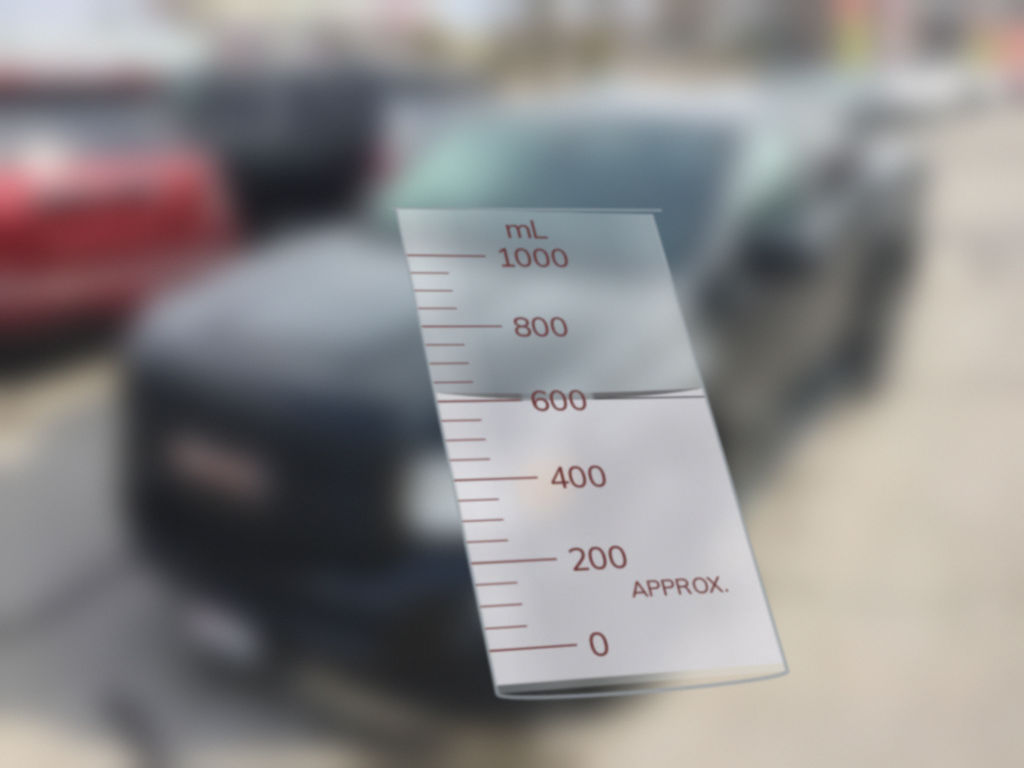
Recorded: 600 mL
